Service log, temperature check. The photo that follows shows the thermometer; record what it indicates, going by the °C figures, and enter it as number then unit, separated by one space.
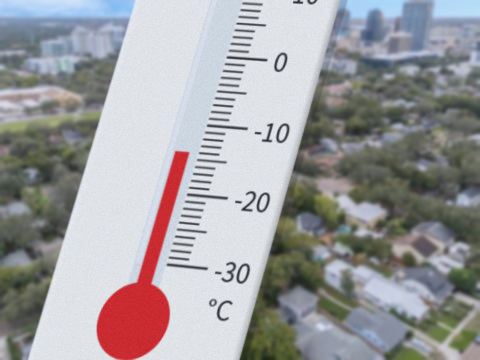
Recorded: -14 °C
